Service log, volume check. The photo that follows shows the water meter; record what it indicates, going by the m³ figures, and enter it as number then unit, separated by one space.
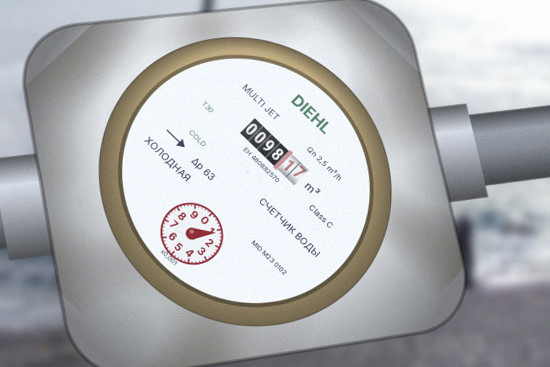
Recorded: 98.171 m³
